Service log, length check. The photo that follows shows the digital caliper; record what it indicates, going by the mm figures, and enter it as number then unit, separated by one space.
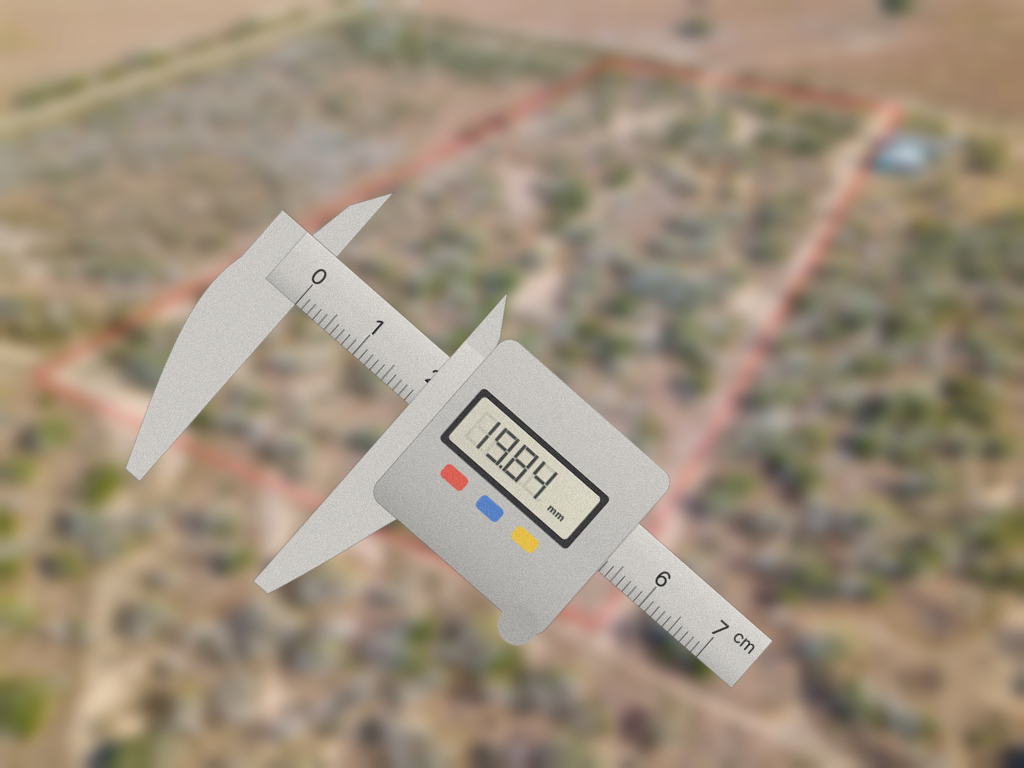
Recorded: 19.84 mm
